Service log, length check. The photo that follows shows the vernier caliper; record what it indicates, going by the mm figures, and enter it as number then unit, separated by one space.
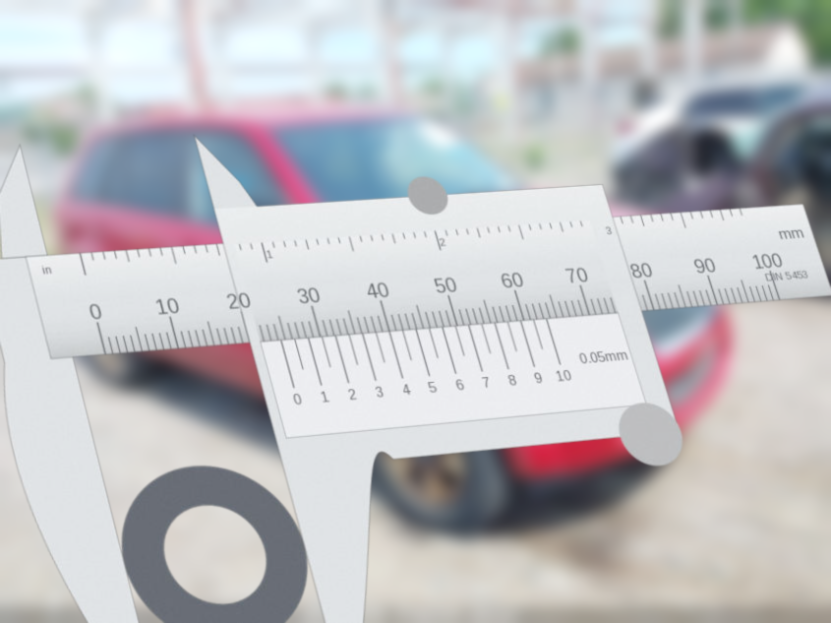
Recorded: 24.4 mm
